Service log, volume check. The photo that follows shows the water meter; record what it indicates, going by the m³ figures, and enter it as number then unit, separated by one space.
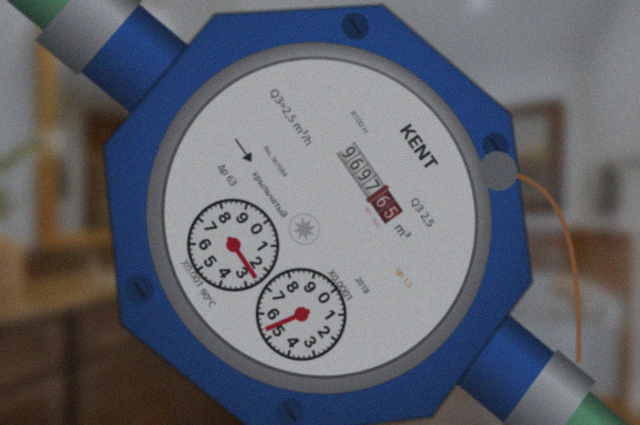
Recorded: 9697.6525 m³
